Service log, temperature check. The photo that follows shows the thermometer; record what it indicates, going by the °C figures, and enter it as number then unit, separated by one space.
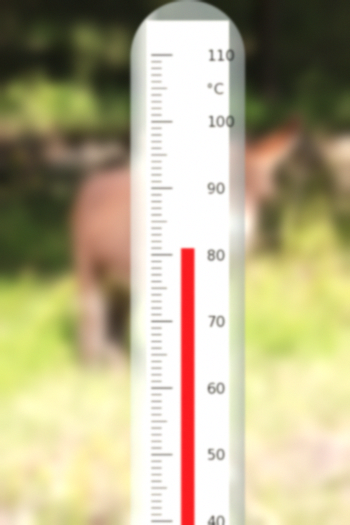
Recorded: 81 °C
